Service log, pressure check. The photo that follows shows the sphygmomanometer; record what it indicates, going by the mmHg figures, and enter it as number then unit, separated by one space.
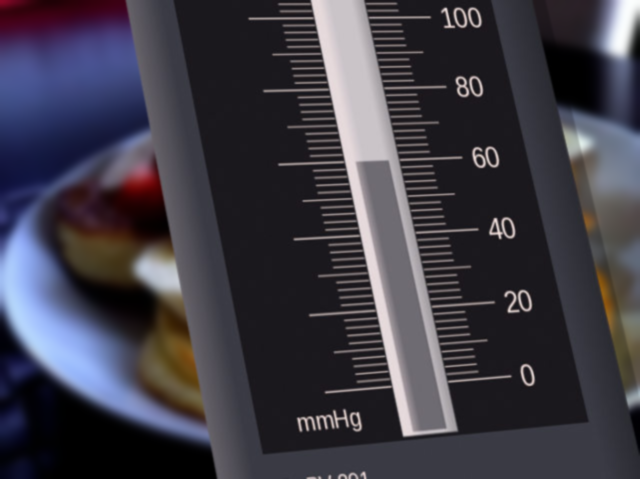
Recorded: 60 mmHg
